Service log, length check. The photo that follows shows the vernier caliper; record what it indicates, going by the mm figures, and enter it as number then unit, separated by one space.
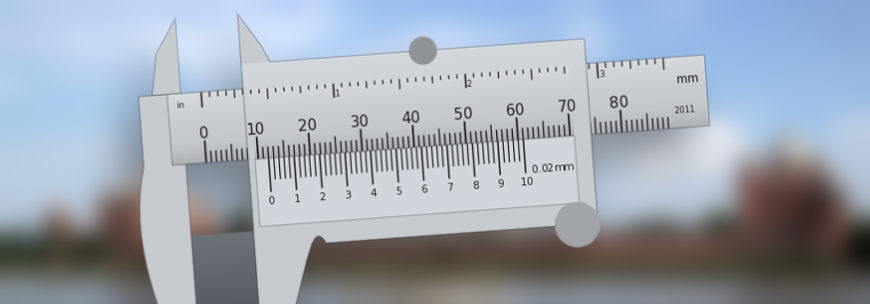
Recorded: 12.0 mm
